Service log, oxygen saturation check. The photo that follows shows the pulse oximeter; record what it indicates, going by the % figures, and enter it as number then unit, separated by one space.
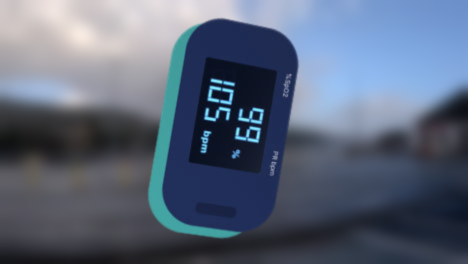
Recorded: 99 %
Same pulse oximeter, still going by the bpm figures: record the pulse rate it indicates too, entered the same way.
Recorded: 105 bpm
